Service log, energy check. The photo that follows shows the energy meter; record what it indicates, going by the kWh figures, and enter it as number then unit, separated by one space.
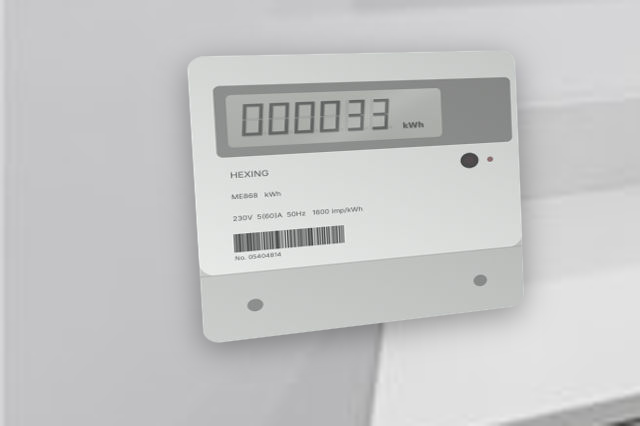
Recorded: 33 kWh
